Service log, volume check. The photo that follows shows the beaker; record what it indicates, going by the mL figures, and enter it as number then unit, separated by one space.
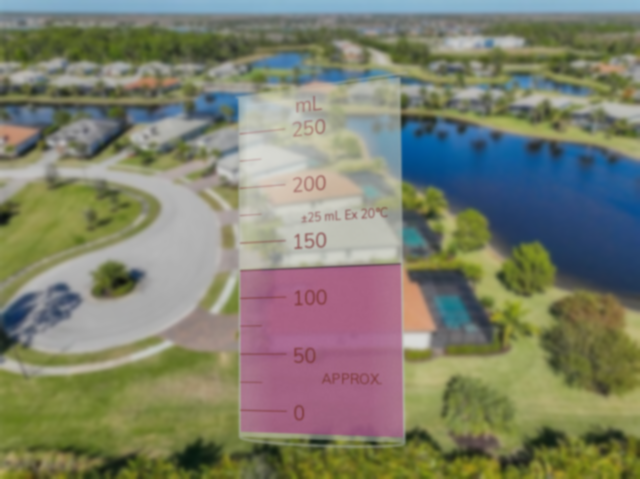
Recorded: 125 mL
